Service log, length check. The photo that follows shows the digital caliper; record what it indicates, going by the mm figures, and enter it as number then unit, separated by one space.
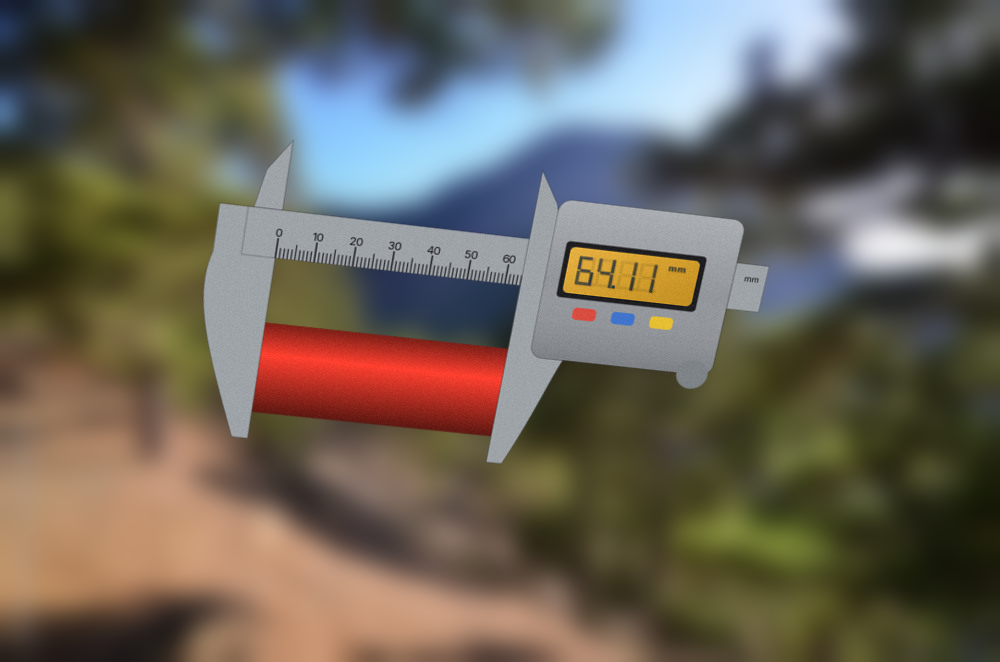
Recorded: 64.11 mm
